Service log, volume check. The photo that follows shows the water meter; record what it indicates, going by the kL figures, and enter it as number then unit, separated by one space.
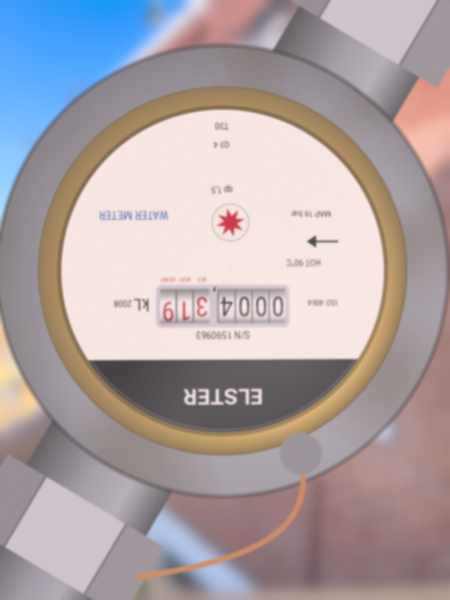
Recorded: 4.319 kL
